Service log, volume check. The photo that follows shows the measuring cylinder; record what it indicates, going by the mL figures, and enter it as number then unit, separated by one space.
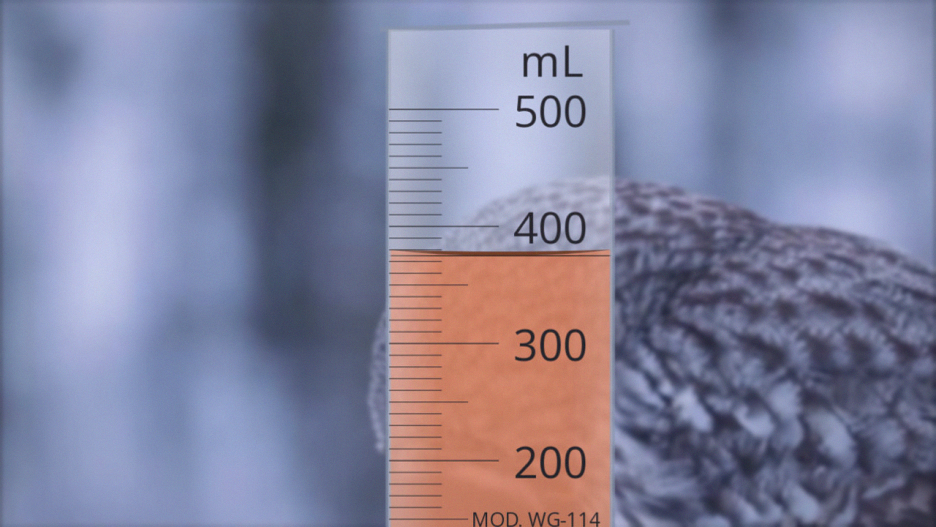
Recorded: 375 mL
